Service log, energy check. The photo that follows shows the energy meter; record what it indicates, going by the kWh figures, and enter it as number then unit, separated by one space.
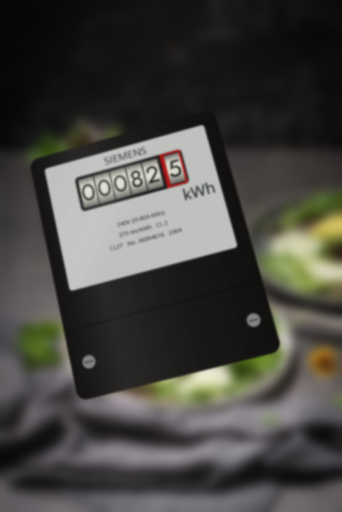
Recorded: 82.5 kWh
